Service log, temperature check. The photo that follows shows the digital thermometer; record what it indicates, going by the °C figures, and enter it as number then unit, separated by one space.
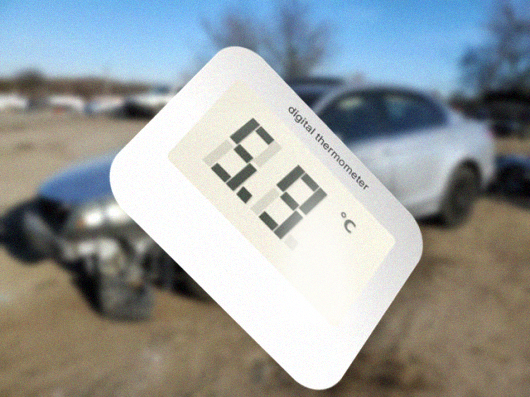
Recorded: 5.9 °C
